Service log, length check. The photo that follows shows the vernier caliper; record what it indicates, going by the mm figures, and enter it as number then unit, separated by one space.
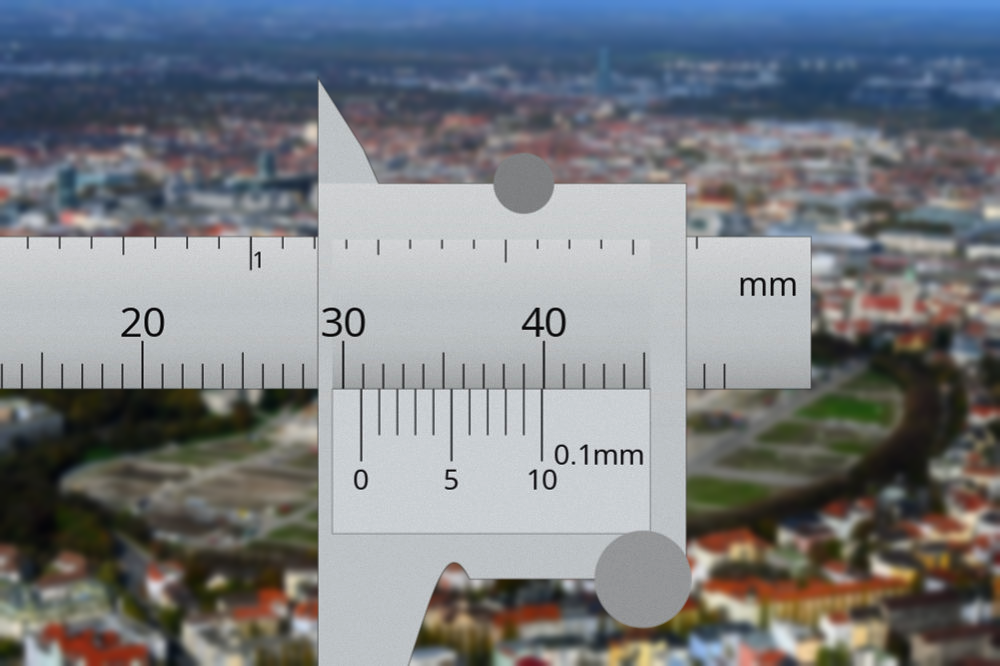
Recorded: 30.9 mm
